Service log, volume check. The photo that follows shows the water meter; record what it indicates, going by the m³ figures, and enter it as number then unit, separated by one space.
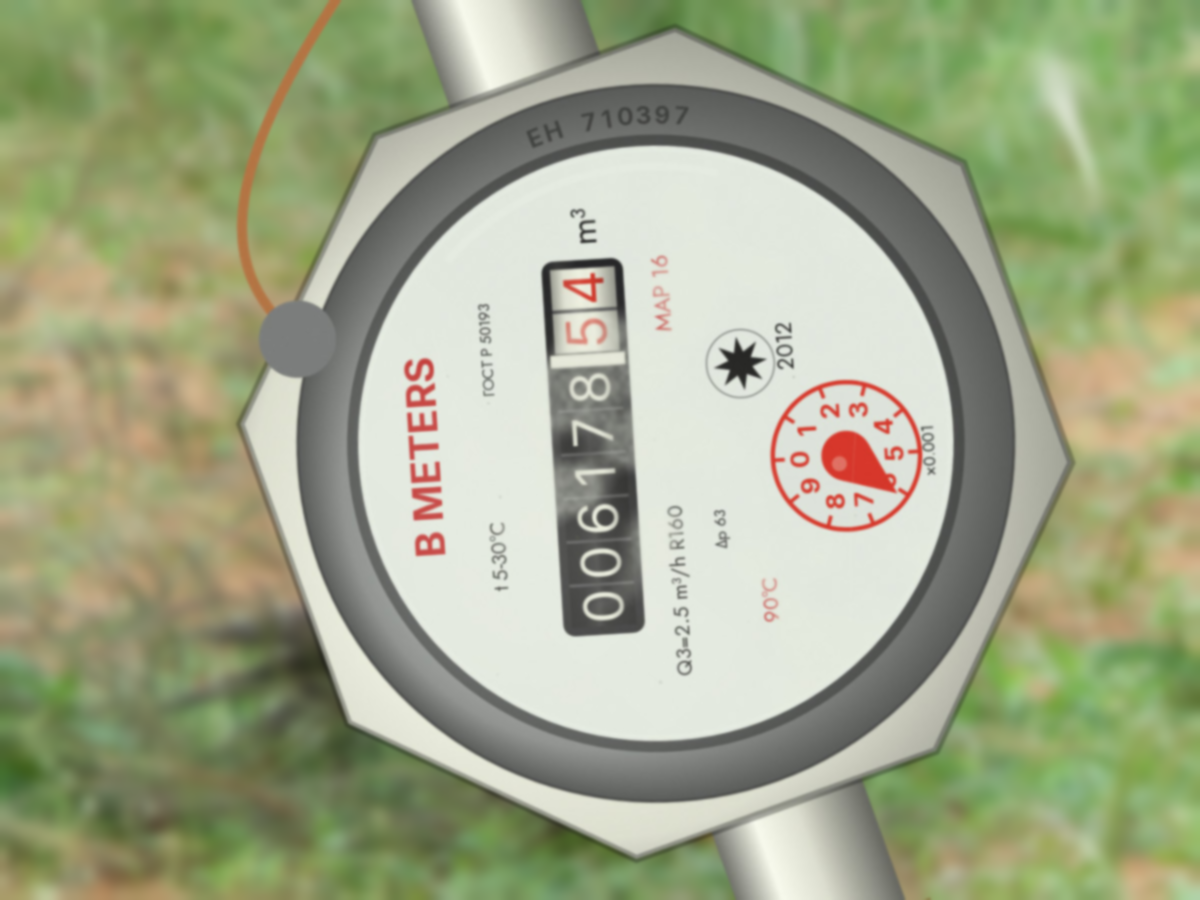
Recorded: 6178.546 m³
